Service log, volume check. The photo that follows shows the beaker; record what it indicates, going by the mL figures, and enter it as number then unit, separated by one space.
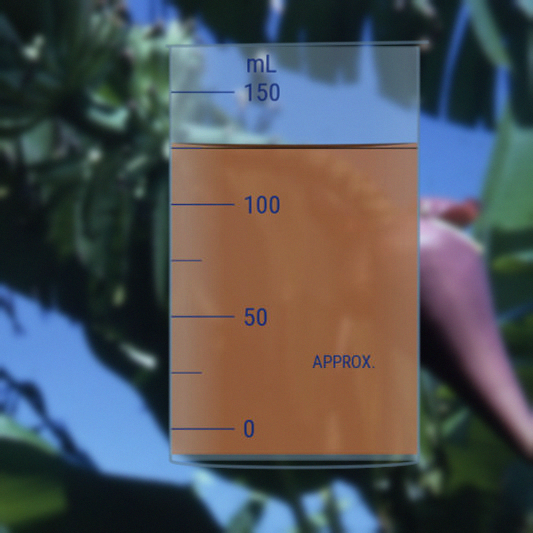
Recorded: 125 mL
